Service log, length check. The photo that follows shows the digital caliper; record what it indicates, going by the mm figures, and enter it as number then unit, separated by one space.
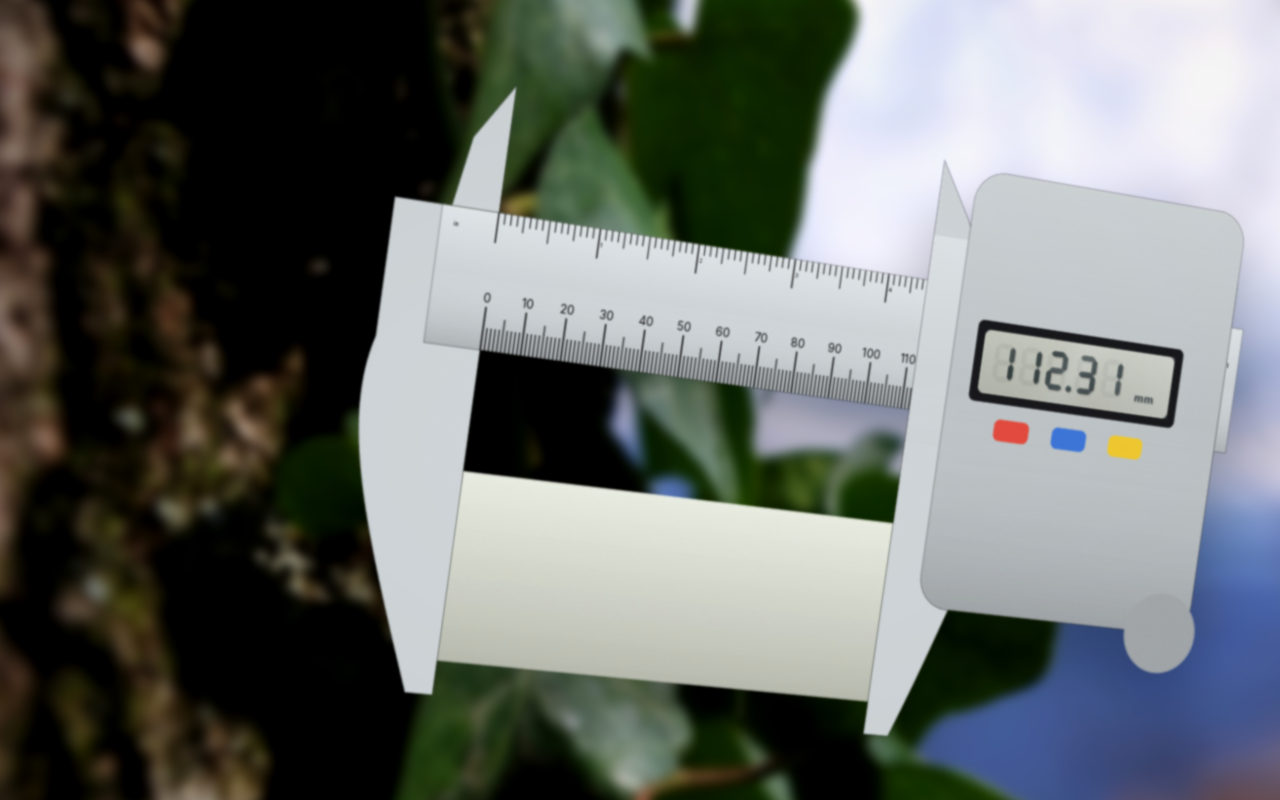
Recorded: 112.31 mm
